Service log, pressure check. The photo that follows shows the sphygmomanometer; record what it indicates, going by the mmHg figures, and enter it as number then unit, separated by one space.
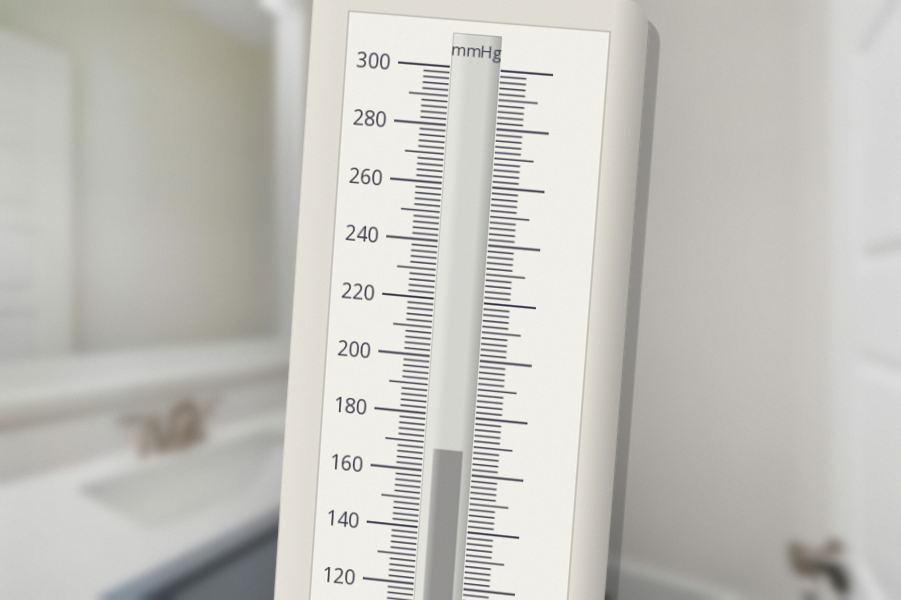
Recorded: 168 mmHg
